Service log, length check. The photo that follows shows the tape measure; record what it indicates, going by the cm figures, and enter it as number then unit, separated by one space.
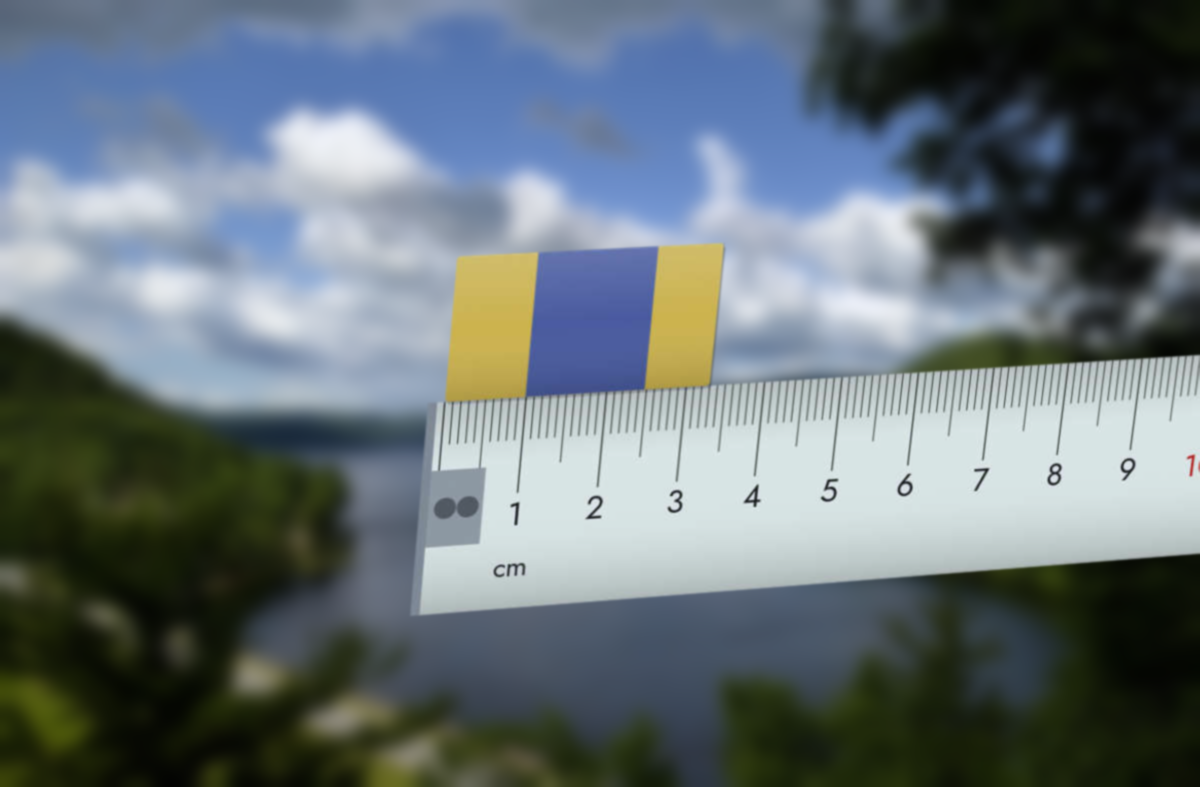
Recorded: 3.3 cm
